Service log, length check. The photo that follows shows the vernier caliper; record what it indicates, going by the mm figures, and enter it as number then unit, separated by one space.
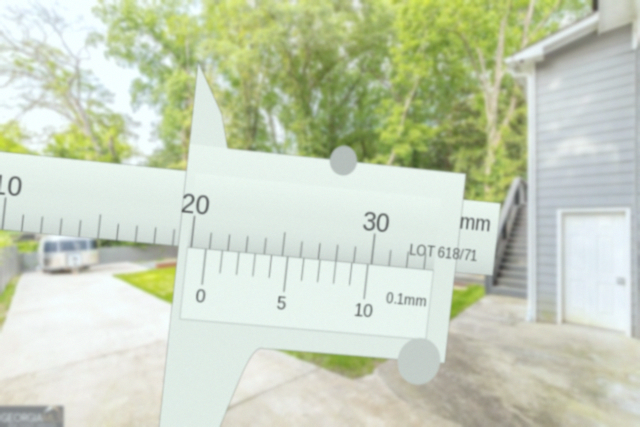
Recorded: 20.8 mm
